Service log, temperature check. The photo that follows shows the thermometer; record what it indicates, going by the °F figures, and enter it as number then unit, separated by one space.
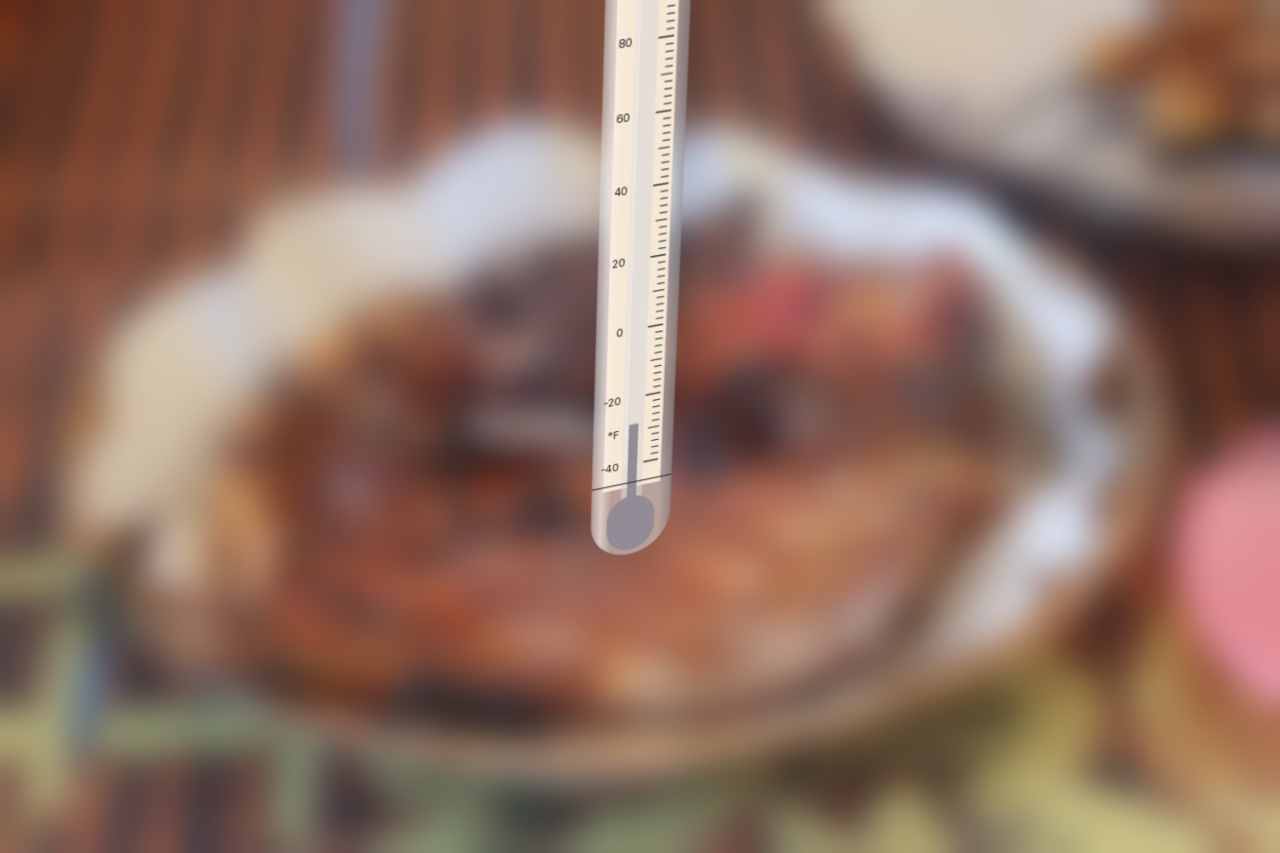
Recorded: -28 °F
